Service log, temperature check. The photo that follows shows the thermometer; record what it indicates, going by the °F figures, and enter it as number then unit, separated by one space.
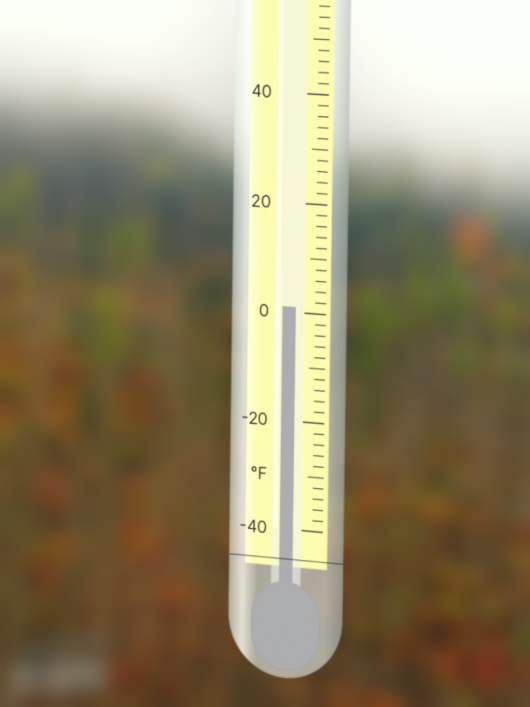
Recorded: 1 °F
